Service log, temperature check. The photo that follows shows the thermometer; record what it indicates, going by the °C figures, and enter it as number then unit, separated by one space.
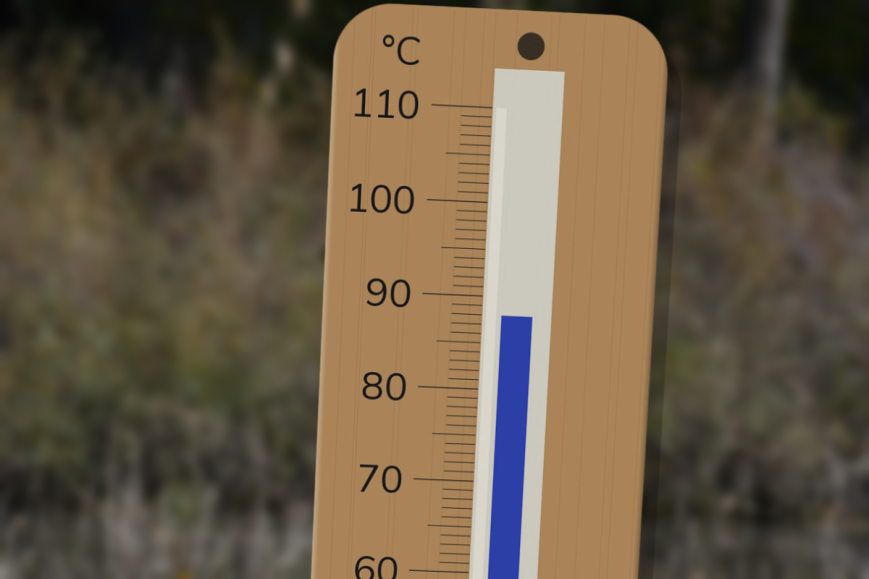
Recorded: 88 °C
